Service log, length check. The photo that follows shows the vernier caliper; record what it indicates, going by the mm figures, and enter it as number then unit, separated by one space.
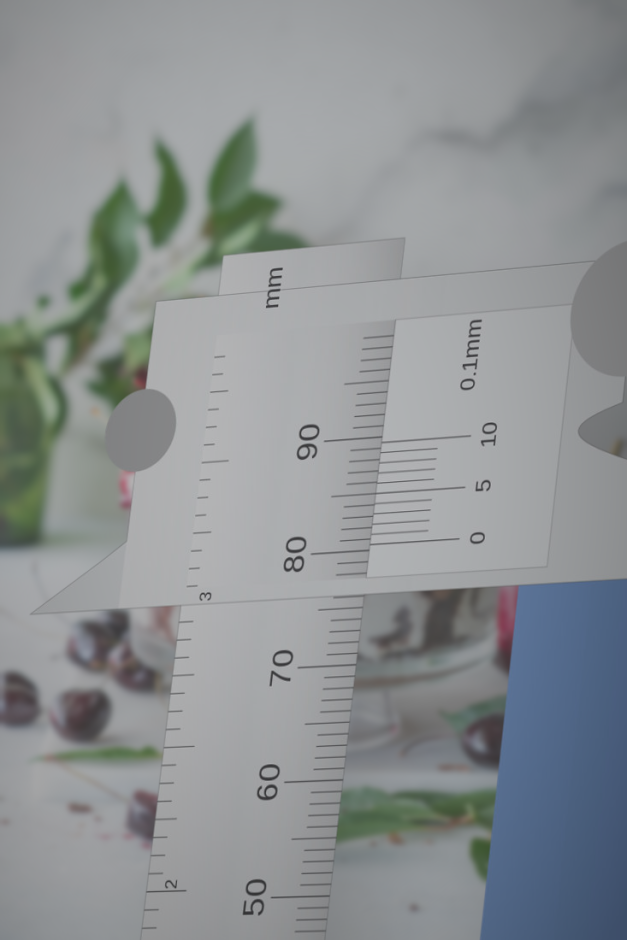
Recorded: 80.5 mm
